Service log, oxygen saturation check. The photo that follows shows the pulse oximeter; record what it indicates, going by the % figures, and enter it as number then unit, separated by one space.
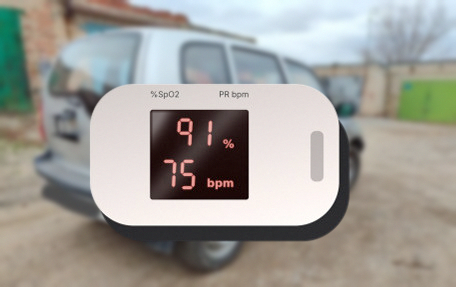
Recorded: 91 %
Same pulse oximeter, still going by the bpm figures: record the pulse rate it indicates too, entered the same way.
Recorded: 75 bpm
